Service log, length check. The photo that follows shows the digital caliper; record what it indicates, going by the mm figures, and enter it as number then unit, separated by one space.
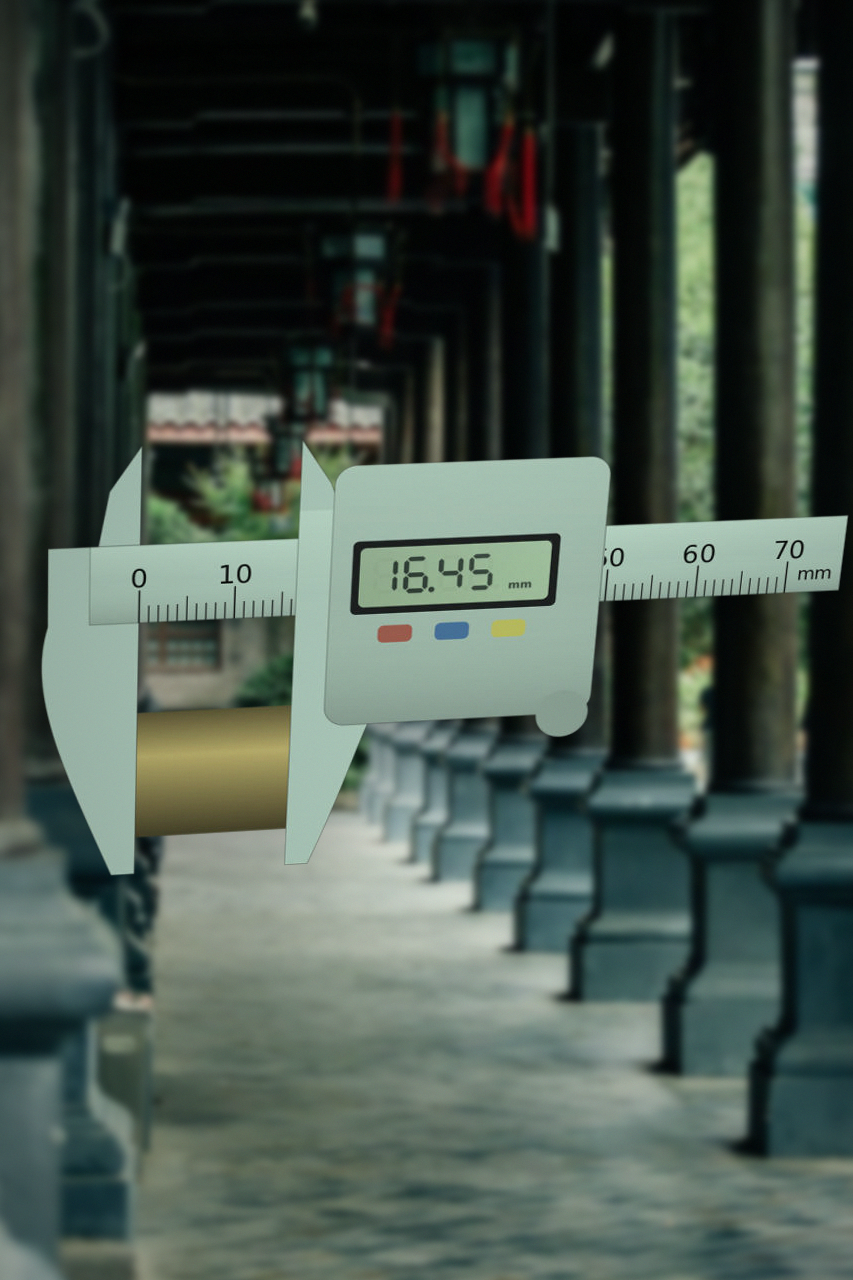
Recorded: 16.45 mm
